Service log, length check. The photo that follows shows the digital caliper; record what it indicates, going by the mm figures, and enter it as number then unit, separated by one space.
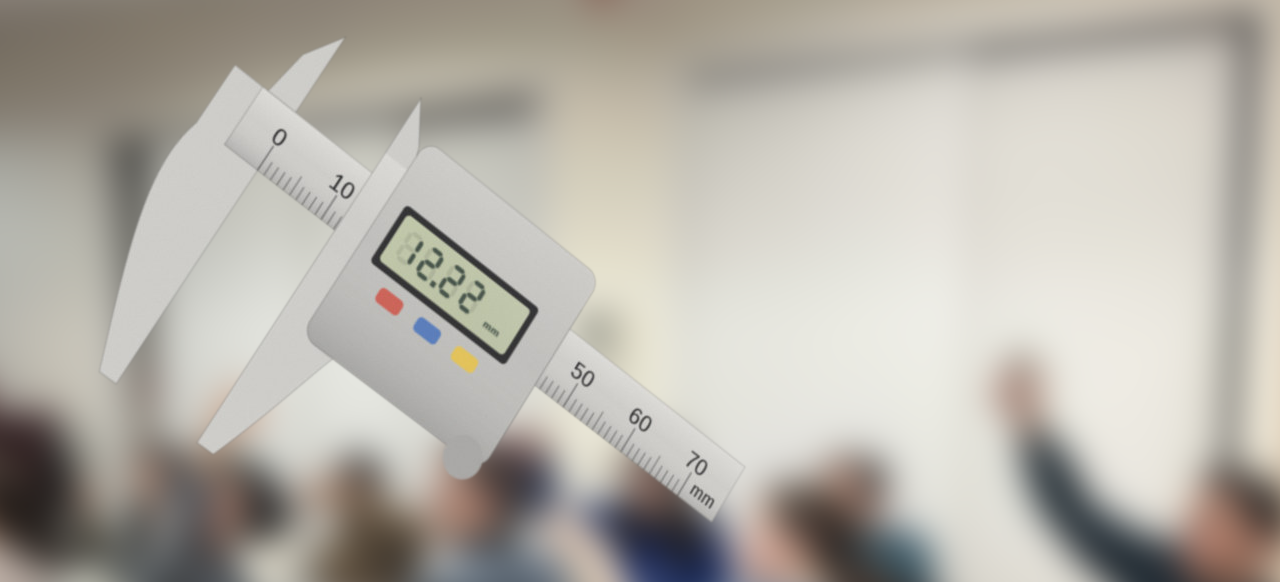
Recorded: 12.22 mm
